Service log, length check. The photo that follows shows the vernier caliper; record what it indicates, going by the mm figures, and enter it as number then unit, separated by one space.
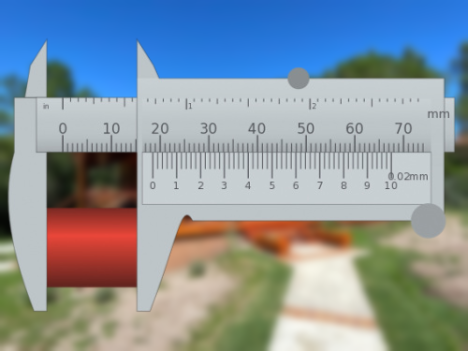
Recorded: 18.5 mm
